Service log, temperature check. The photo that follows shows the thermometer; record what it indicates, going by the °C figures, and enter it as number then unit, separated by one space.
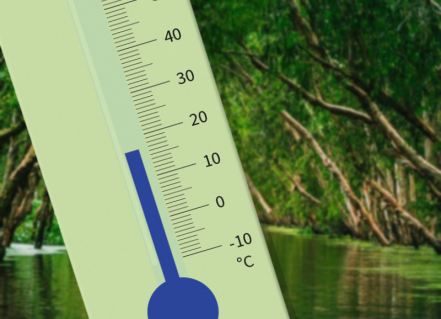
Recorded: 17 °C
